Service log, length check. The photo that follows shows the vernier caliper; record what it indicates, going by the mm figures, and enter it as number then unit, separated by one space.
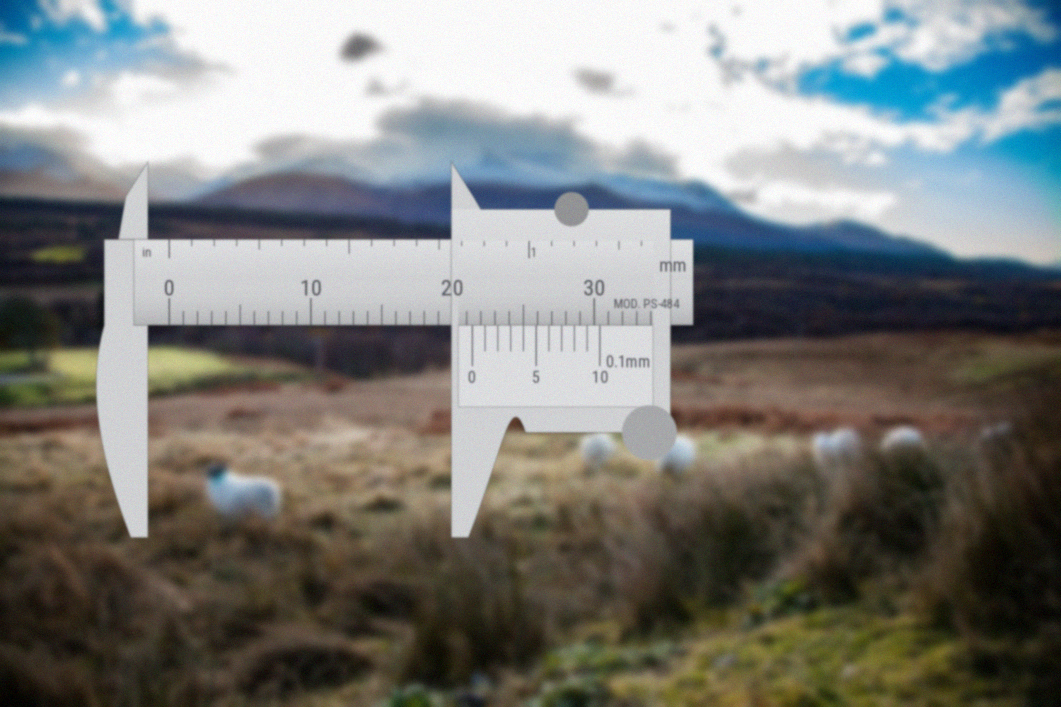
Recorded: 21.4 mm
